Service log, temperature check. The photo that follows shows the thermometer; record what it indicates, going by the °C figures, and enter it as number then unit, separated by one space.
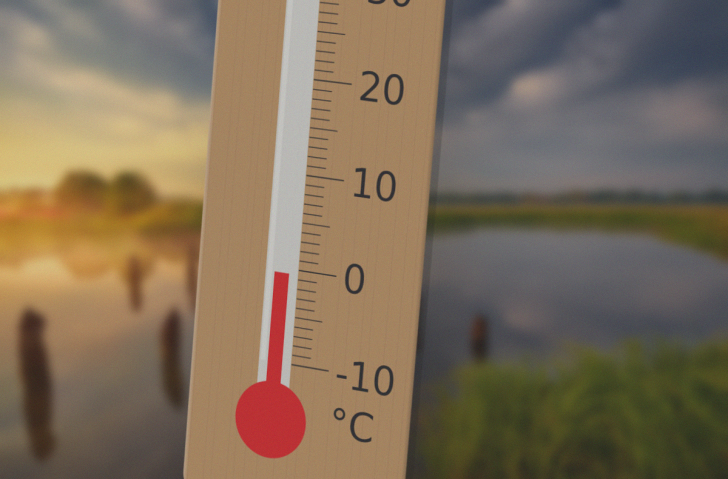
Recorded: -0.5 °C
